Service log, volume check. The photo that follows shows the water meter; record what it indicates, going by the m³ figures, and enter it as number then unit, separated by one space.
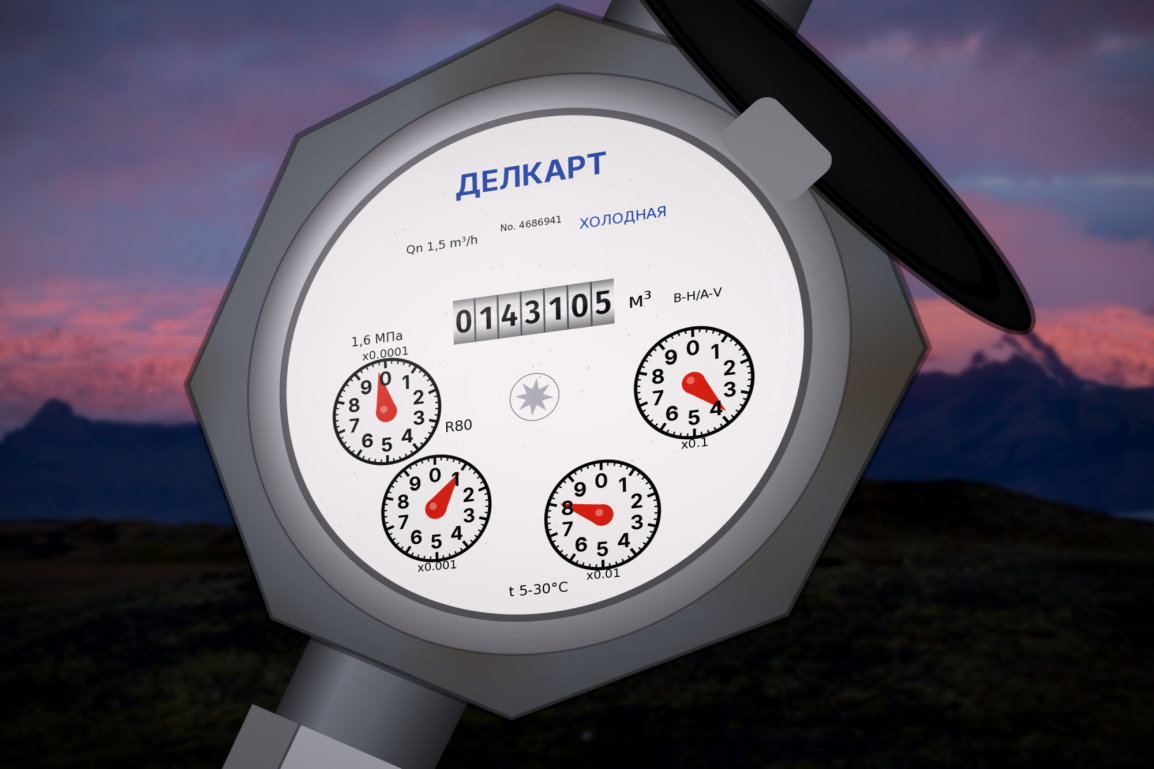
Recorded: 143105.3809 m³
